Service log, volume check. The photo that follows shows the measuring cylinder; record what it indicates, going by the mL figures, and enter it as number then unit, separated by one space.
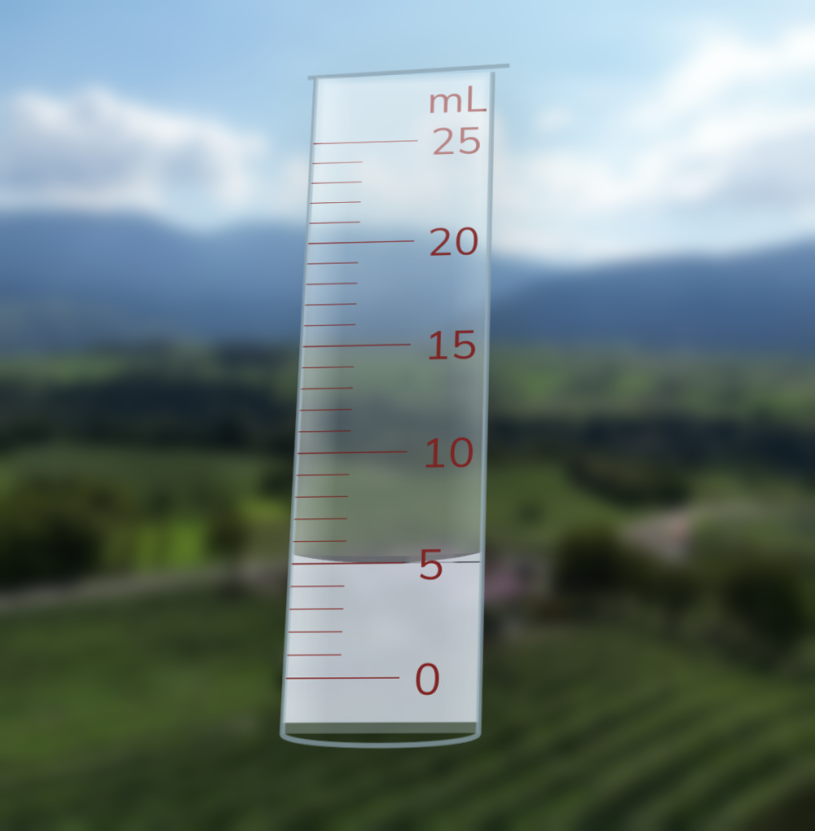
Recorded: 5 mL
